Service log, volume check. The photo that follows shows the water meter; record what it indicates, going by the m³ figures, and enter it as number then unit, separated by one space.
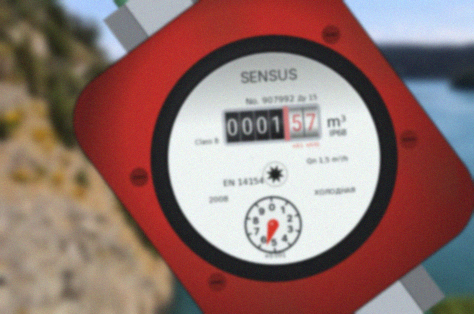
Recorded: 1.575 m³
